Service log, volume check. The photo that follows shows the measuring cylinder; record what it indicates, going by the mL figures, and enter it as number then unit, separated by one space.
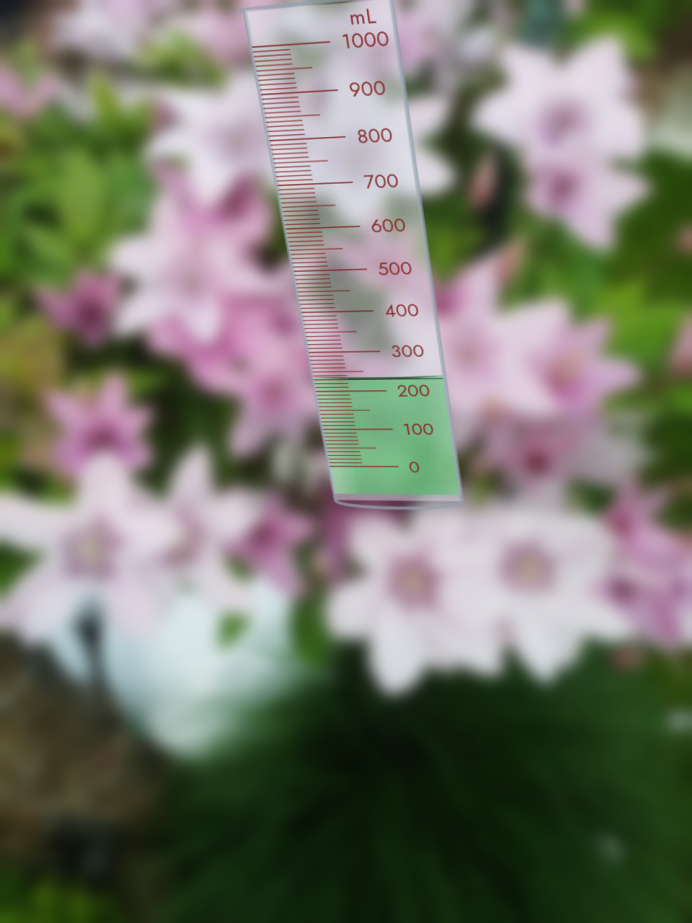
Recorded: 230 mL
